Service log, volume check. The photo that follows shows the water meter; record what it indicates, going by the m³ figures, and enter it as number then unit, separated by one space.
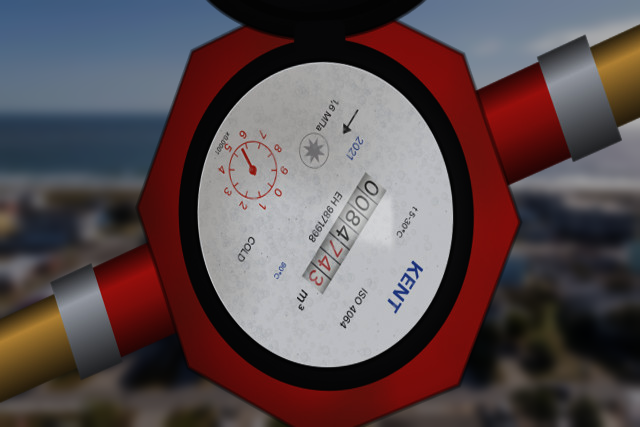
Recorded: 84.7435 m³
